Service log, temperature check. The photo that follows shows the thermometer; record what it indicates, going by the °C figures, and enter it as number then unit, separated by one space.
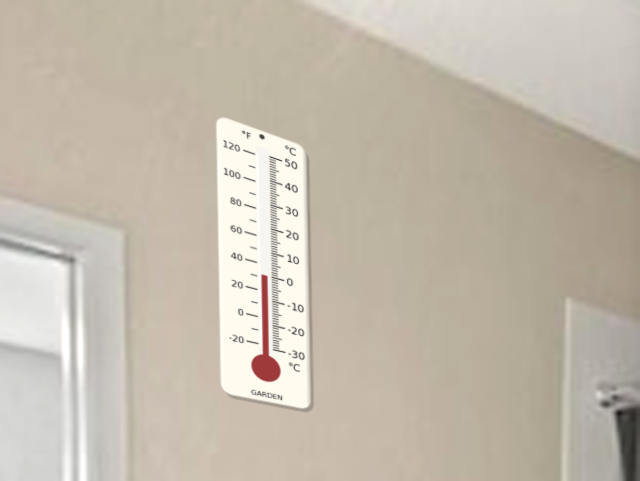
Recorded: 0 °C
